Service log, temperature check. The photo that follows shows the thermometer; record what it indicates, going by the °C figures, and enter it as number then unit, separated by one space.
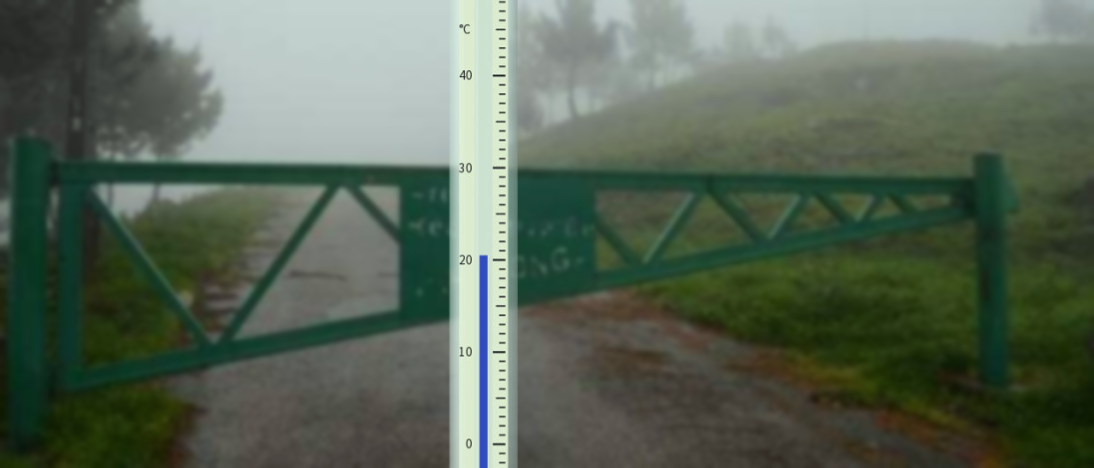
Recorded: 20.5 °C
